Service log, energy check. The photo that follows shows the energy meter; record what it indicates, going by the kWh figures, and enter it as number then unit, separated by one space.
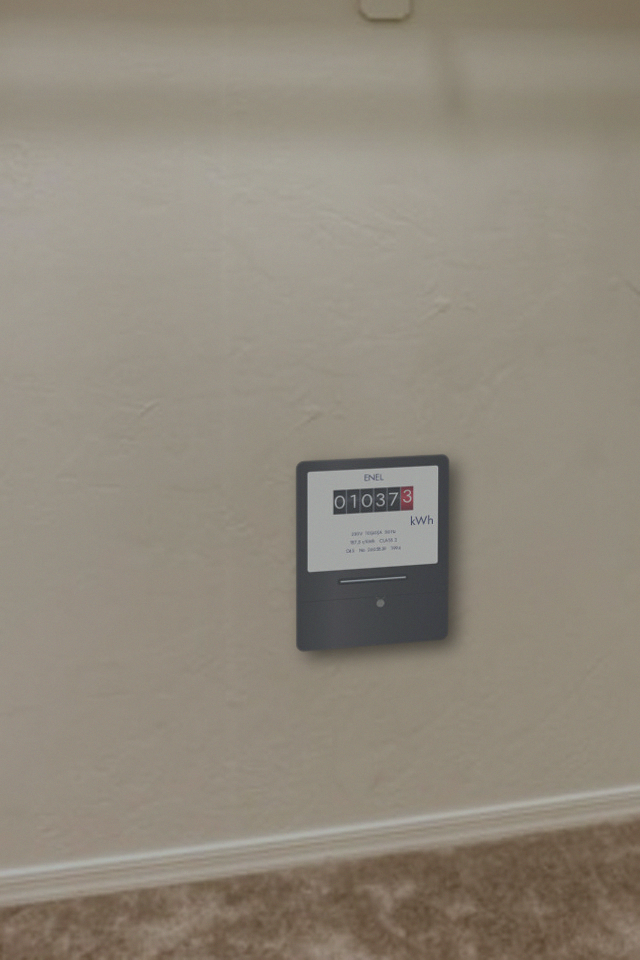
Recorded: 1037.3 kWh
